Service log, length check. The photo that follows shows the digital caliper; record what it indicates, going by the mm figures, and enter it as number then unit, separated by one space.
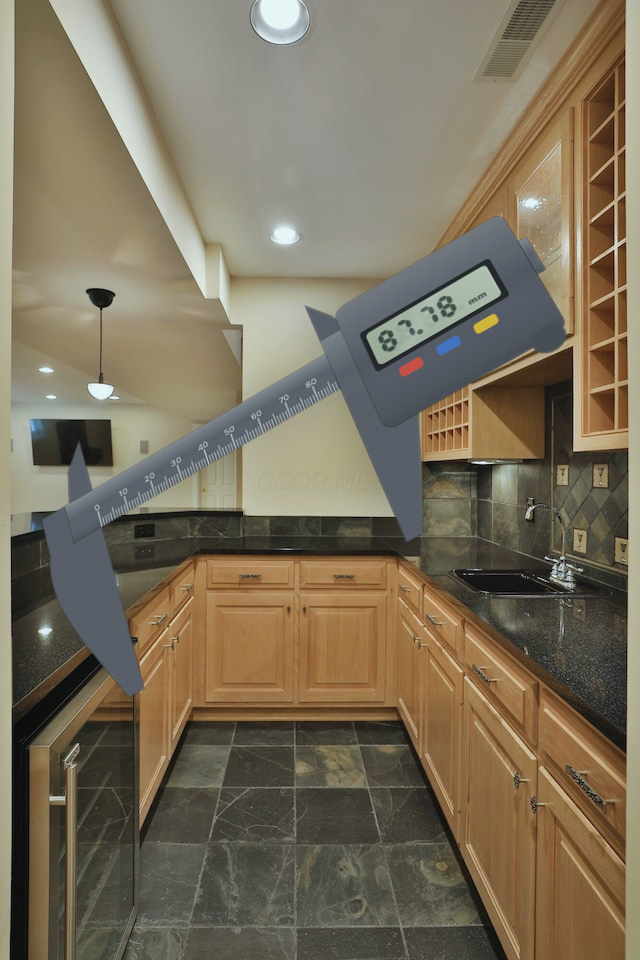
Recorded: 87.78 mm
